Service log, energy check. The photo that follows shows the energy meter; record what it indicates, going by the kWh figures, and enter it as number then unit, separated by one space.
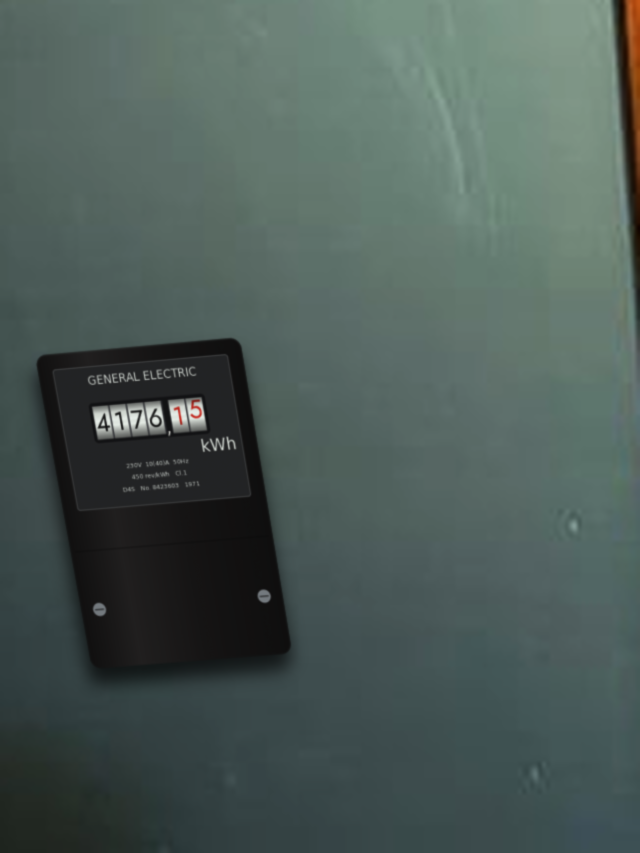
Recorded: 4176.15 kWh
